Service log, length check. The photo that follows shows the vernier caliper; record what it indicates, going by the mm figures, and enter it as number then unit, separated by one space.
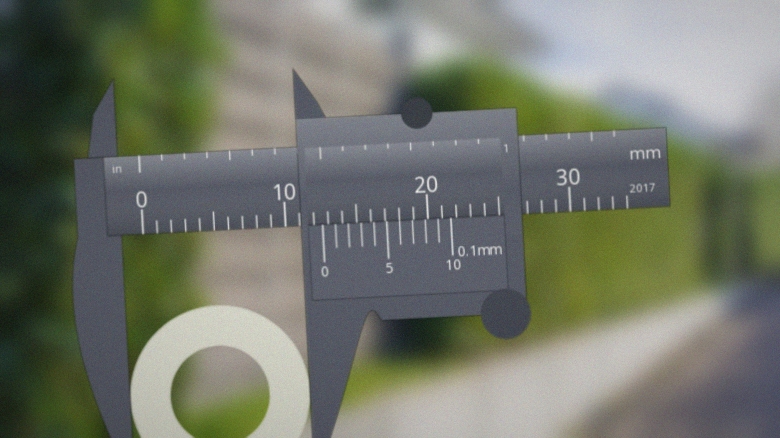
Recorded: 12.6 mm
